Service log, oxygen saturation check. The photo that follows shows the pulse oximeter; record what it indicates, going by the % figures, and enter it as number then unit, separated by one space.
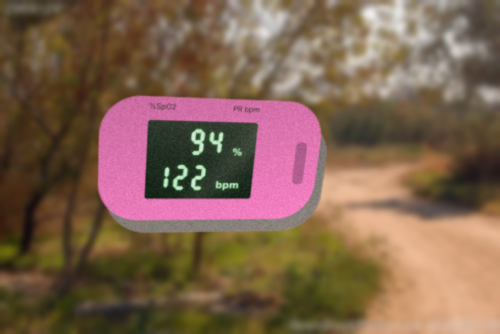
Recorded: 94 %
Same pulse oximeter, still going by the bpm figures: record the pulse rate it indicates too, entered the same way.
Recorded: 122 bpm
